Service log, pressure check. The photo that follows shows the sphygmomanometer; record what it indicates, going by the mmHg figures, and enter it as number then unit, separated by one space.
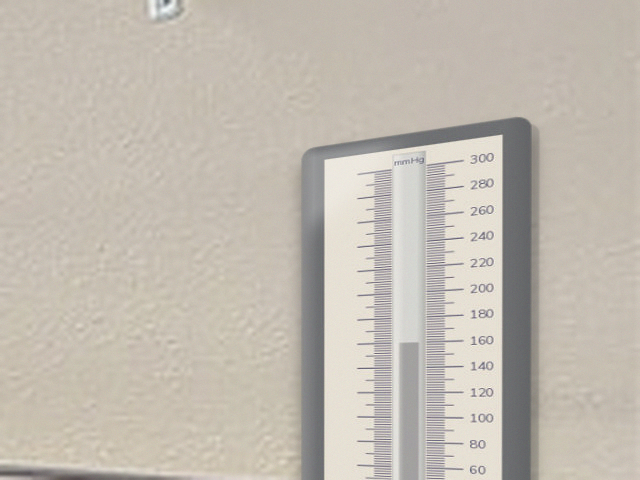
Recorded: 160 mmHg
